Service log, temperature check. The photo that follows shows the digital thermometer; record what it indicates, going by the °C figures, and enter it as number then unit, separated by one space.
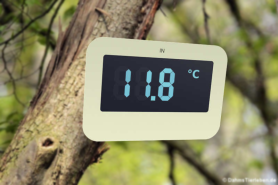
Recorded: 11.8 °C
